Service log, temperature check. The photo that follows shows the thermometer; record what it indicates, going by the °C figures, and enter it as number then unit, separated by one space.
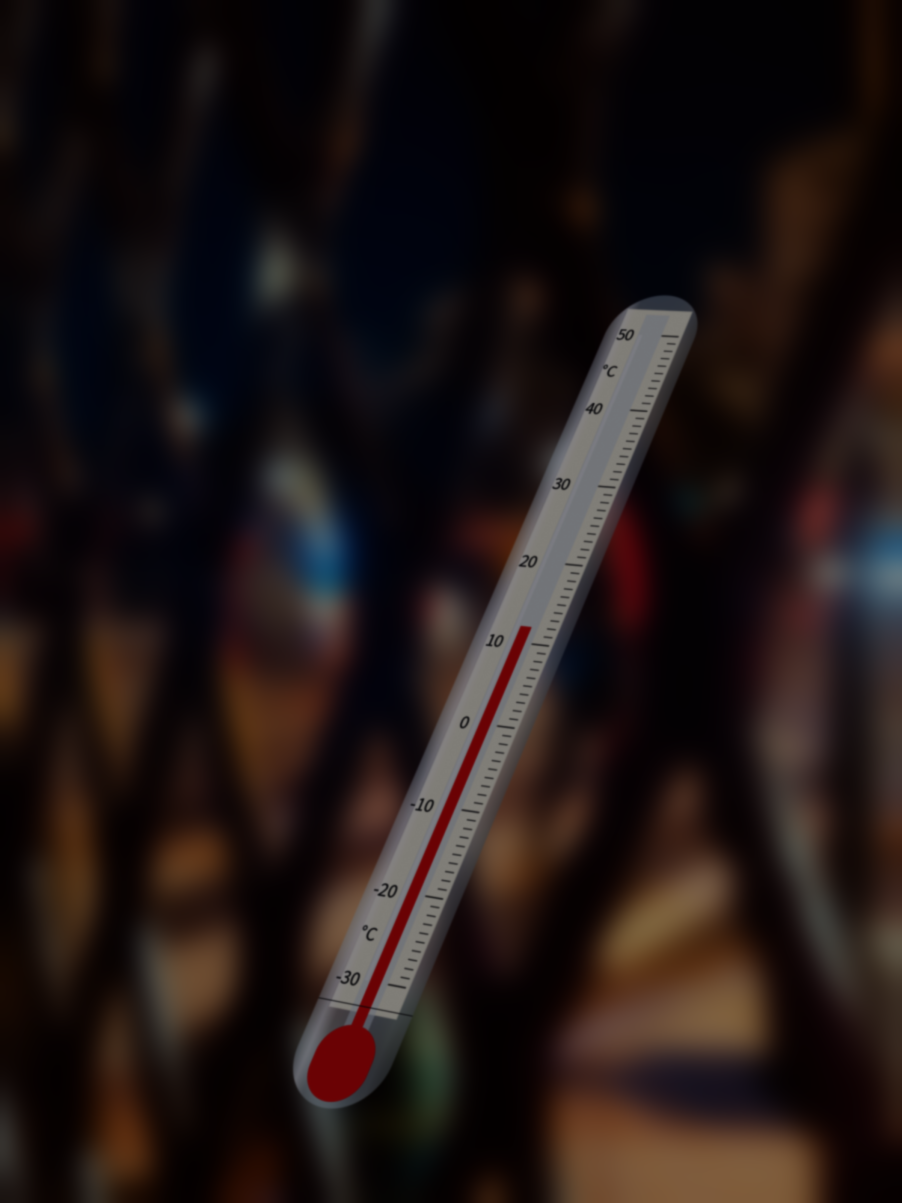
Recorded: 12 °C
